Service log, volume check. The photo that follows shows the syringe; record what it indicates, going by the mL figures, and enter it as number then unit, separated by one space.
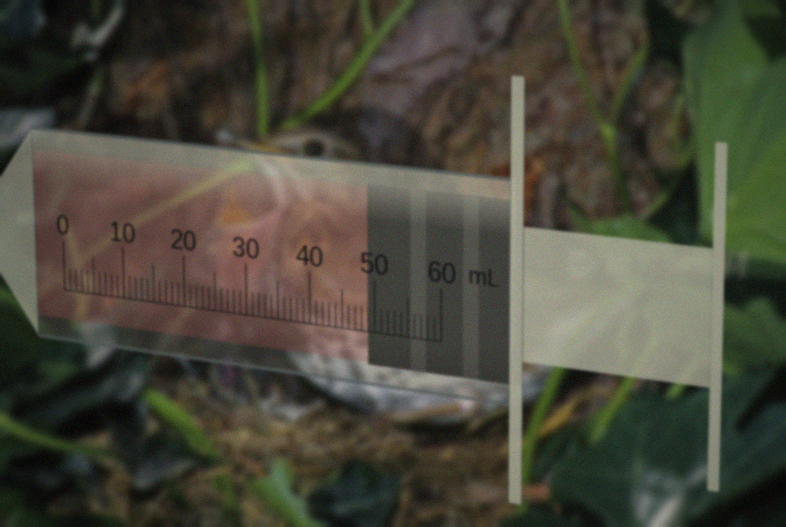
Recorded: 49 mL
